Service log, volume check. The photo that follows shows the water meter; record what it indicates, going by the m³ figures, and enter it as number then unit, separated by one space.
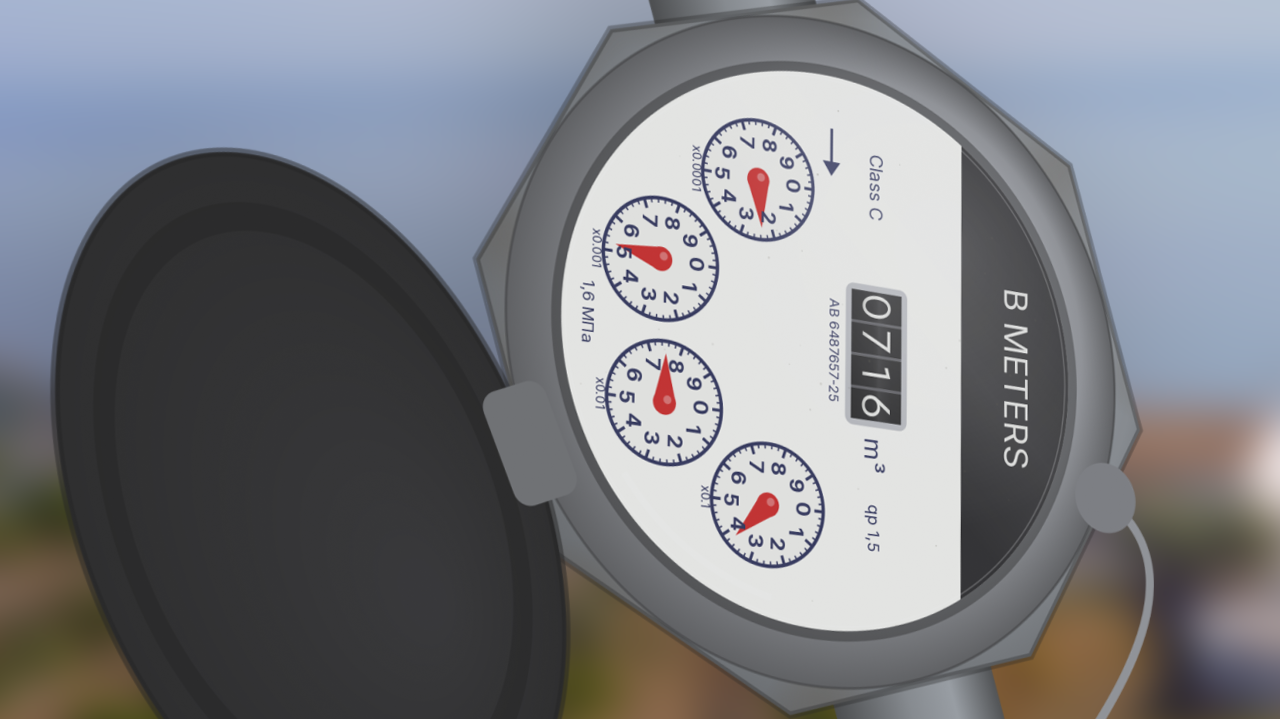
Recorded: 716.3752 m³
